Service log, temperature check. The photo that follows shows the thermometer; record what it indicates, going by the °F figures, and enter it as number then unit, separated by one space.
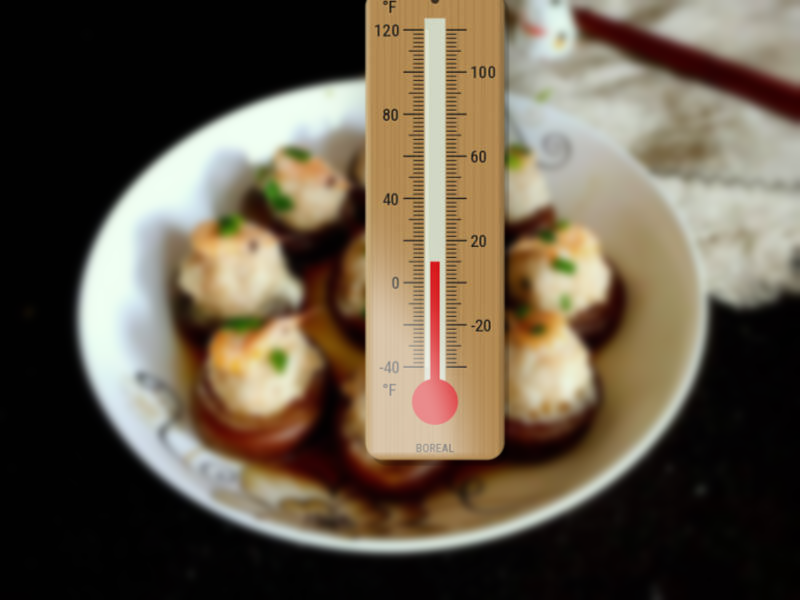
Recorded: 10 °F
